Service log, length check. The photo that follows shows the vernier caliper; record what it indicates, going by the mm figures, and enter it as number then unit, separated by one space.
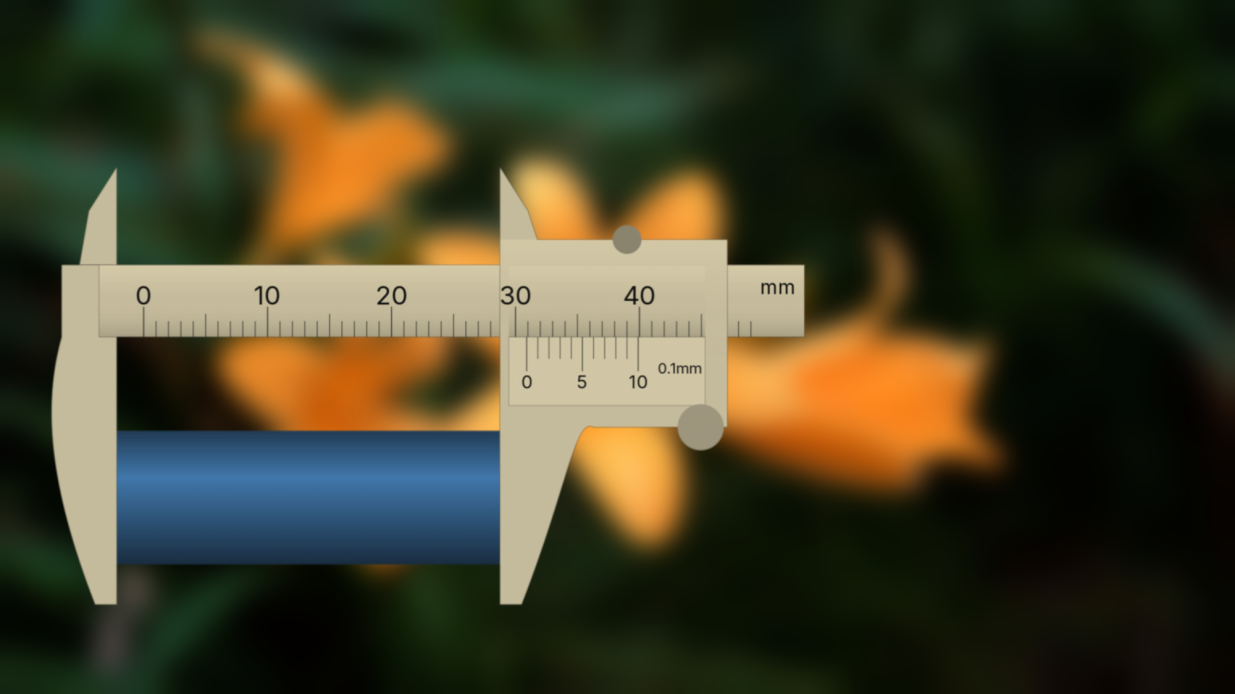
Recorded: 30.9 mm
